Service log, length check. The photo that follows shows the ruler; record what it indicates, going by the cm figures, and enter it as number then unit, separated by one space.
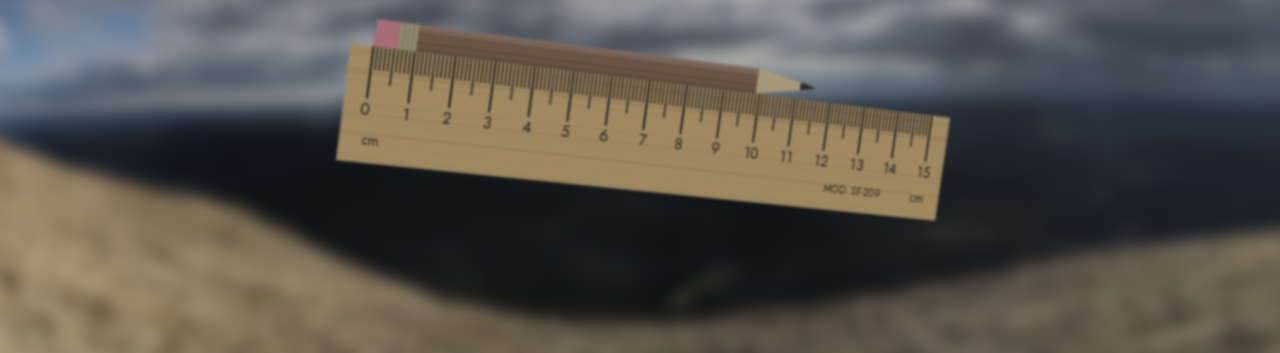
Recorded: 11.5 cm
